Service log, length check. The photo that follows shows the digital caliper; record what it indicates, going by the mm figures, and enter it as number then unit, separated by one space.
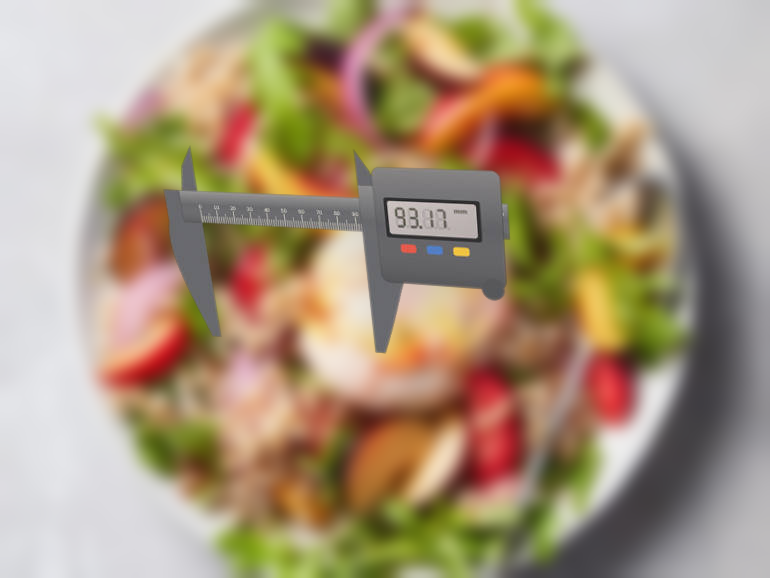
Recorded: 93.17 mm
